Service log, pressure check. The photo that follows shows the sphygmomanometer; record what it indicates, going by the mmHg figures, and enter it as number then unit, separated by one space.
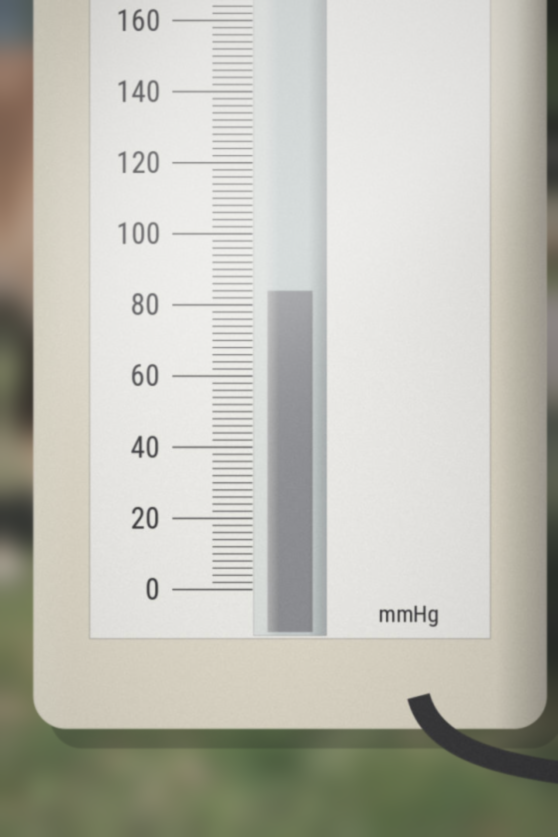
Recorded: 84 mmHg
